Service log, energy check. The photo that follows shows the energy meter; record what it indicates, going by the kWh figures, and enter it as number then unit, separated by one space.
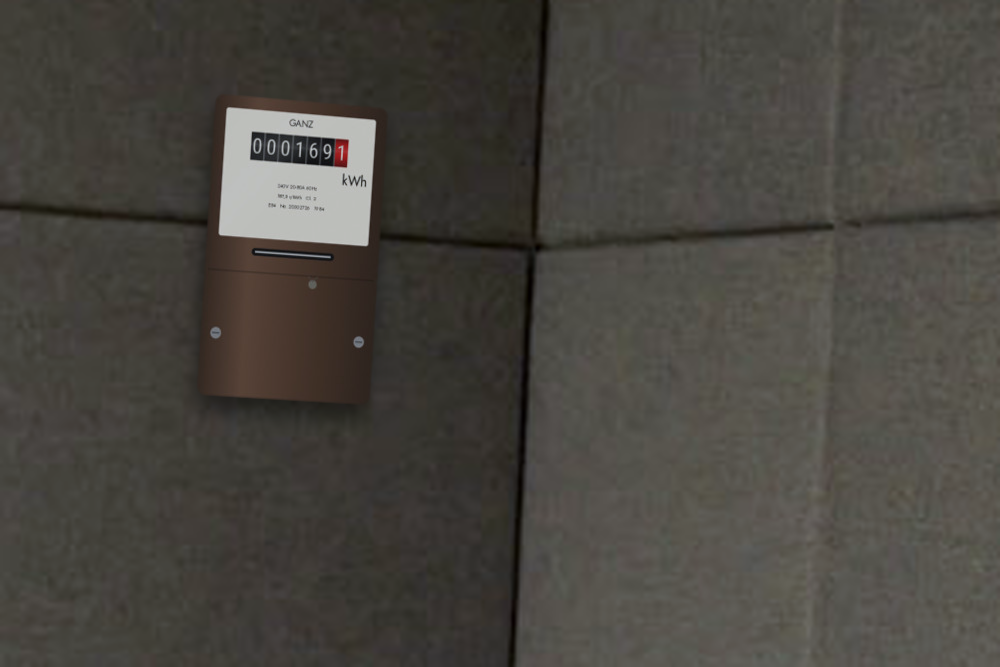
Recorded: 169.1 kWh
